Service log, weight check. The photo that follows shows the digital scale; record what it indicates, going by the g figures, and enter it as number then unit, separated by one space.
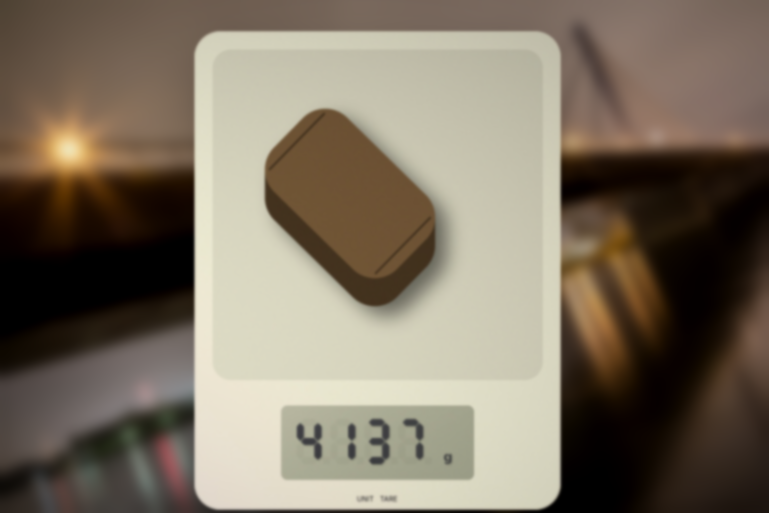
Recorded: 4137 g
